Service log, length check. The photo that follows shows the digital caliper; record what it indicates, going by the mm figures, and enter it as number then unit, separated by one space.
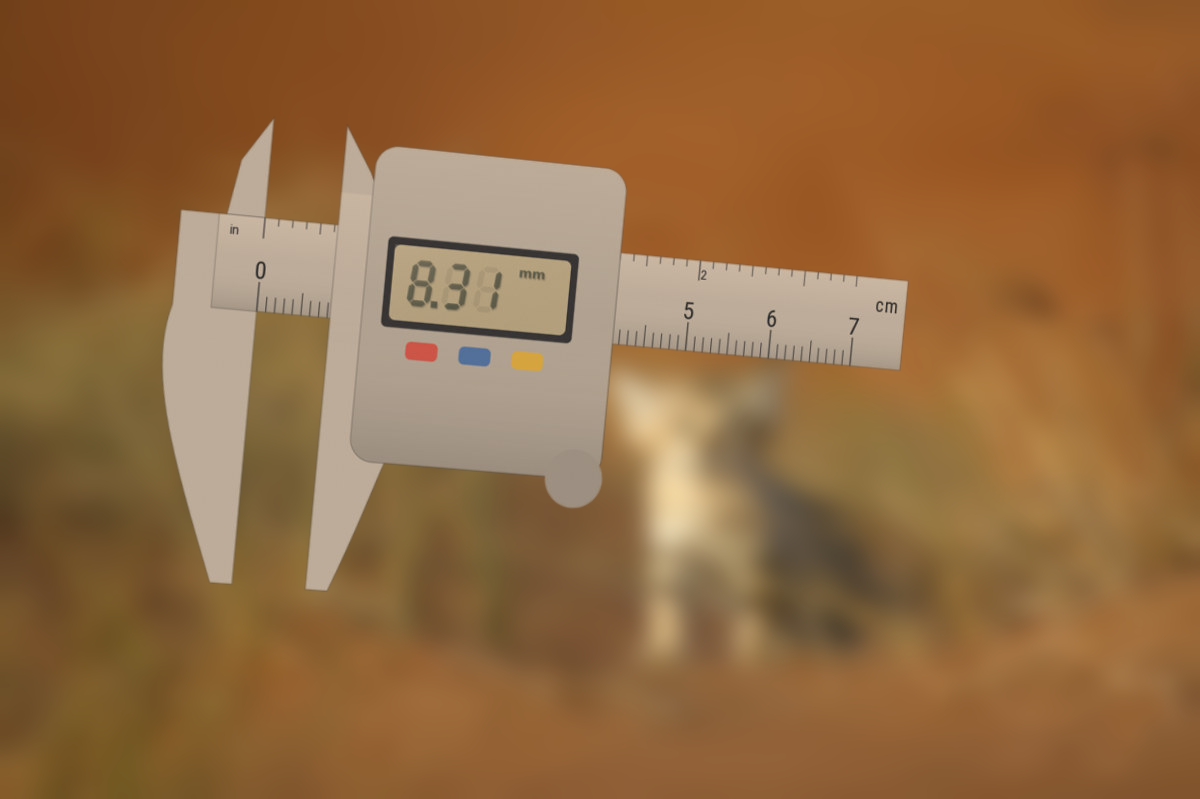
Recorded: 8.31 mm
